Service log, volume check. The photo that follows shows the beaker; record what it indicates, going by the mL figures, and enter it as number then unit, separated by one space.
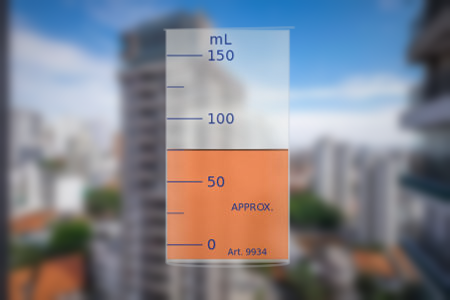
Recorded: 75 mL
